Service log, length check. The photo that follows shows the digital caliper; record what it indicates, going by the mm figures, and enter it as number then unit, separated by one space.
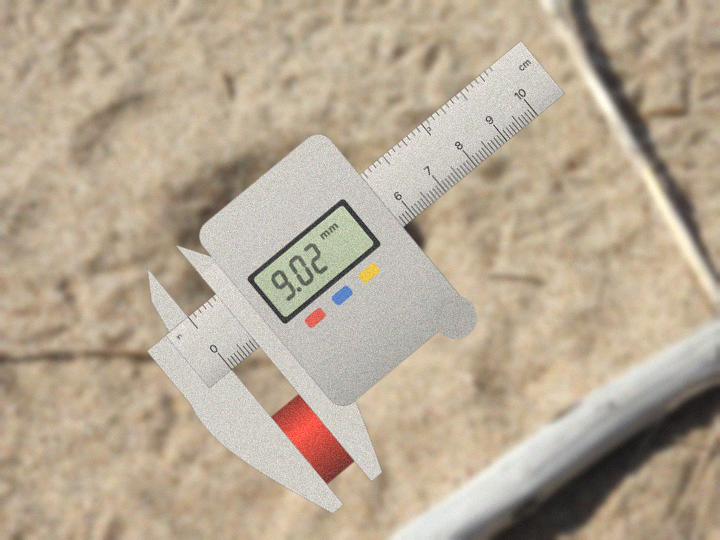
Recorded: 9.02 mm
